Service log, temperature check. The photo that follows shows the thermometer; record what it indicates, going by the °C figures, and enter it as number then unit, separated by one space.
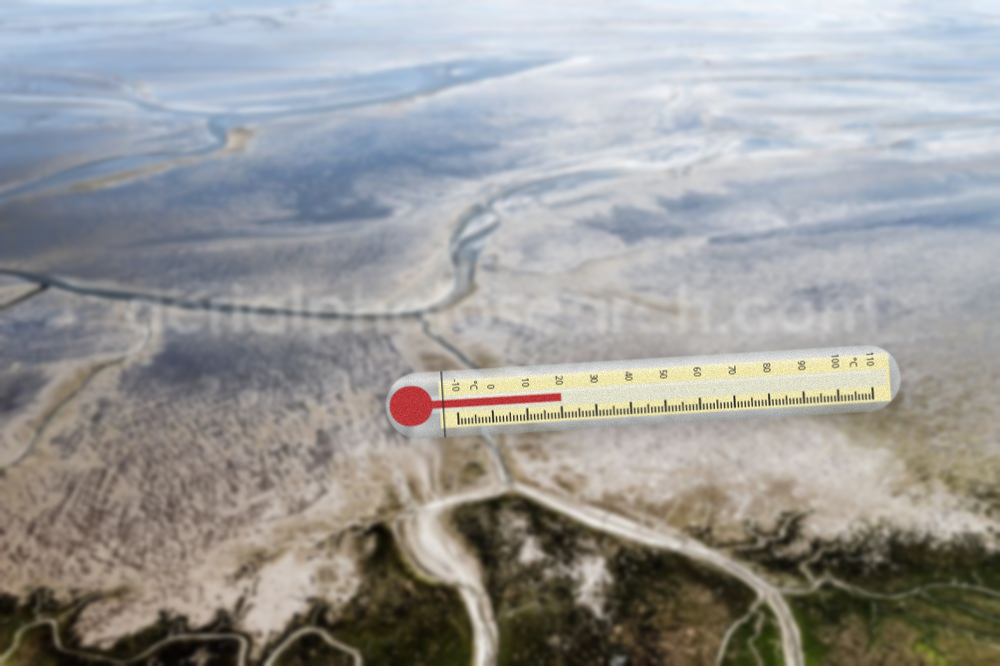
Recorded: 20 °C
